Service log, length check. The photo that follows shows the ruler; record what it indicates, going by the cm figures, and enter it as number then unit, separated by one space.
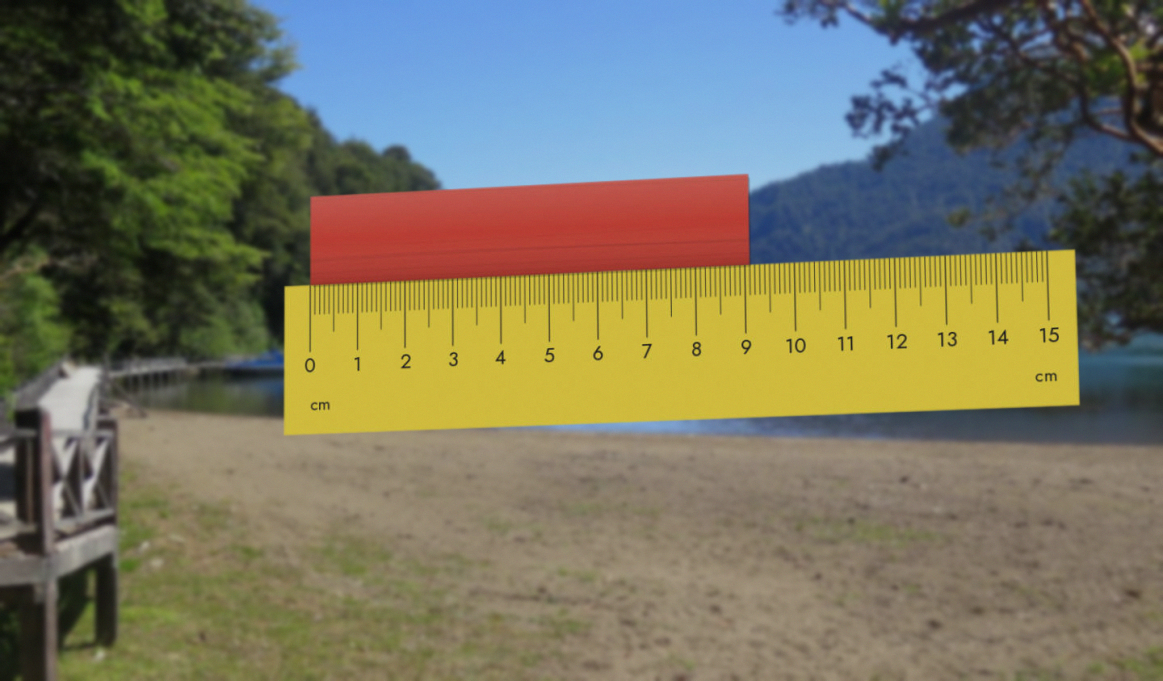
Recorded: 9.1 cm
